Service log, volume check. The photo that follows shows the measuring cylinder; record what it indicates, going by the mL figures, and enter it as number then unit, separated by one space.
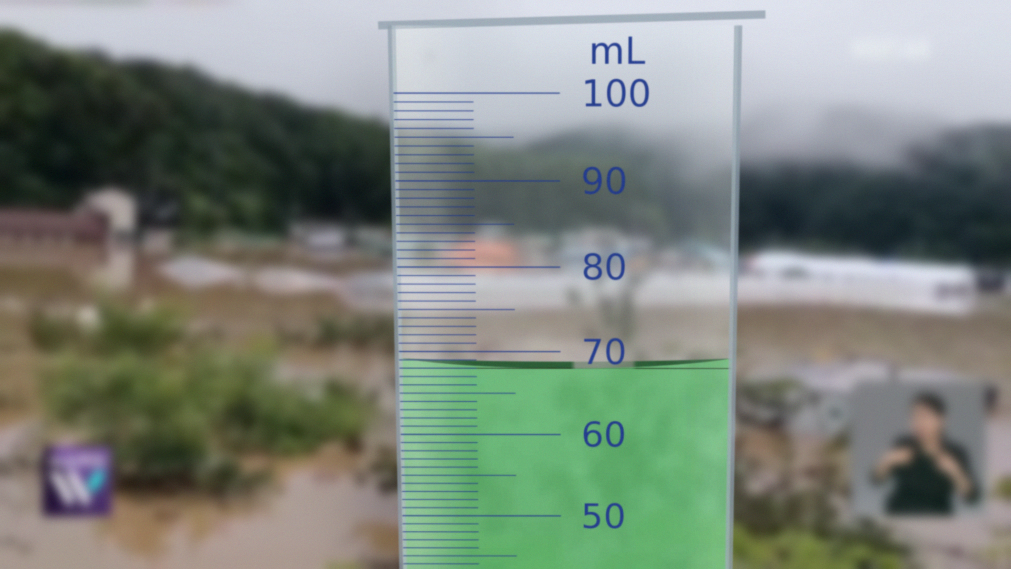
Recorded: 68 mL
